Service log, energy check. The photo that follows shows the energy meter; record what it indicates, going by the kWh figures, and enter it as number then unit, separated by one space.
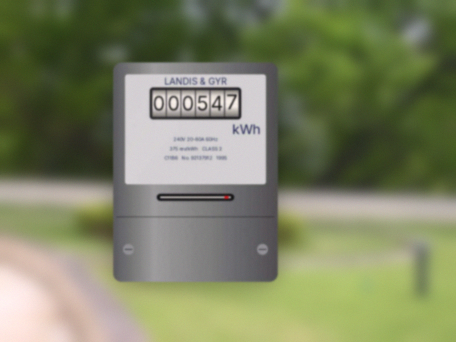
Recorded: 547 kWh
